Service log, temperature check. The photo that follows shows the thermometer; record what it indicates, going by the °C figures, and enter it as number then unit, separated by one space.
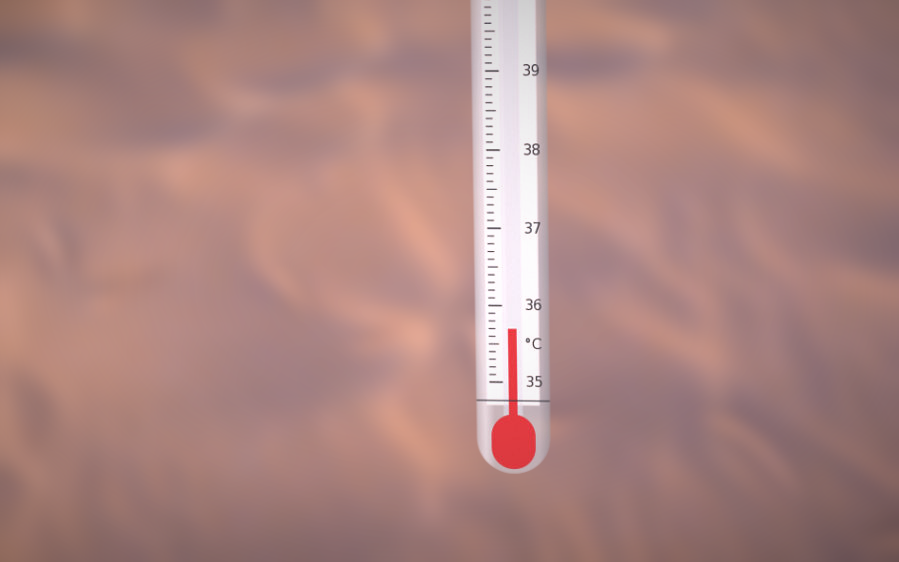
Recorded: 35.7 °C
